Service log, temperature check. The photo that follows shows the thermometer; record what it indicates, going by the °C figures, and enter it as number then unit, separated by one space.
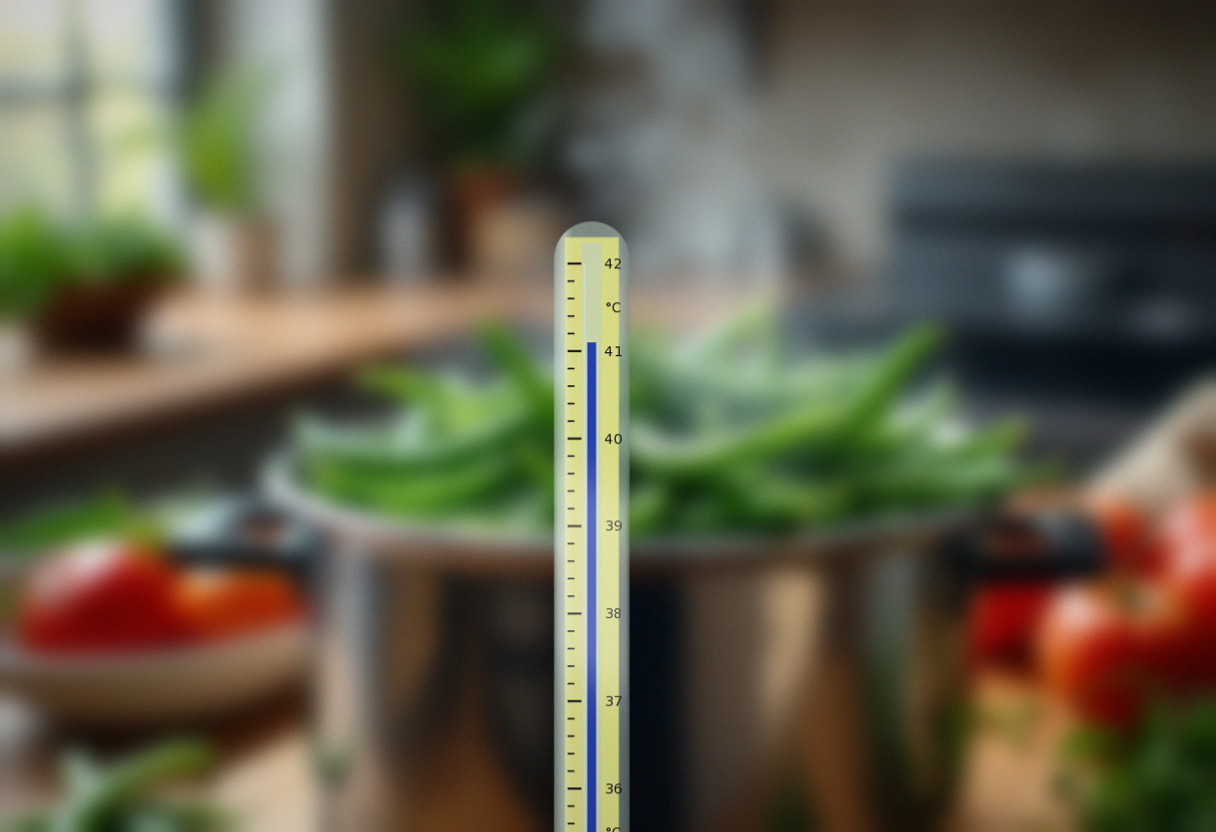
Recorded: 41.1 °C
